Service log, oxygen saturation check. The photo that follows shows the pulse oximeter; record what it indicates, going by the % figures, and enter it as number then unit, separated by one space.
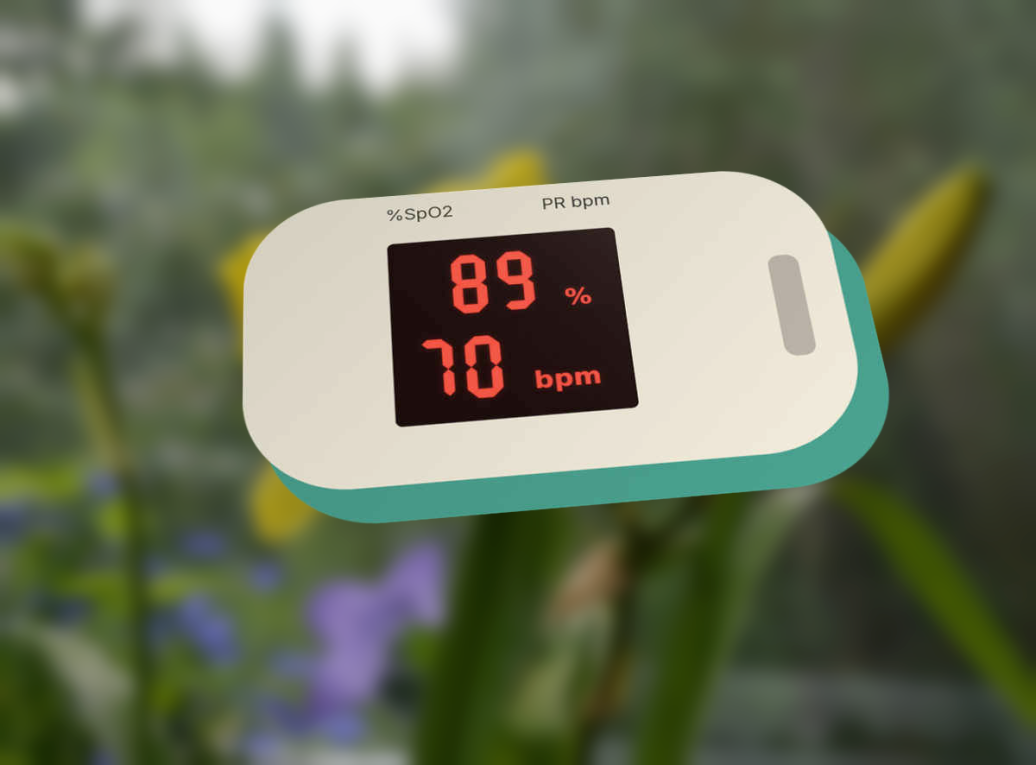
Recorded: 89 %
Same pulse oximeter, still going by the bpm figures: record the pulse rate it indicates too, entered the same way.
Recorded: 70 bpm
